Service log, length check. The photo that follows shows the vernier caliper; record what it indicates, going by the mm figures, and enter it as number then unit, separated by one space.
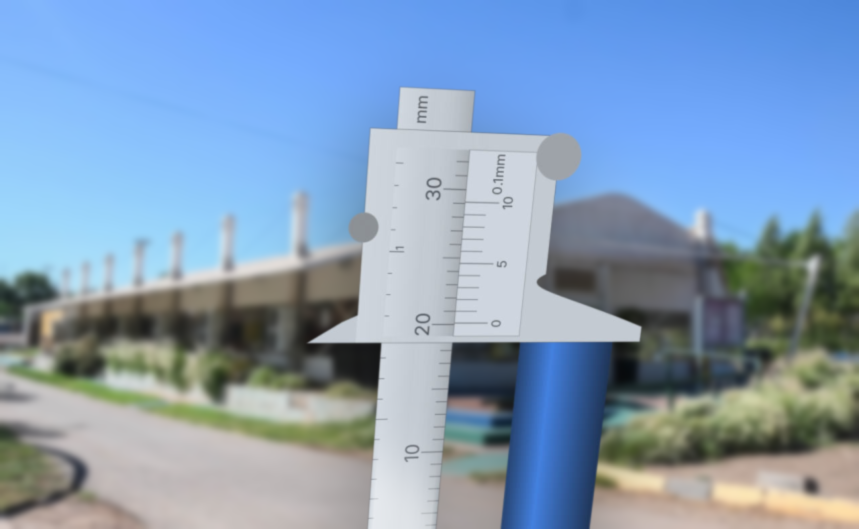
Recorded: 20.1 mm
